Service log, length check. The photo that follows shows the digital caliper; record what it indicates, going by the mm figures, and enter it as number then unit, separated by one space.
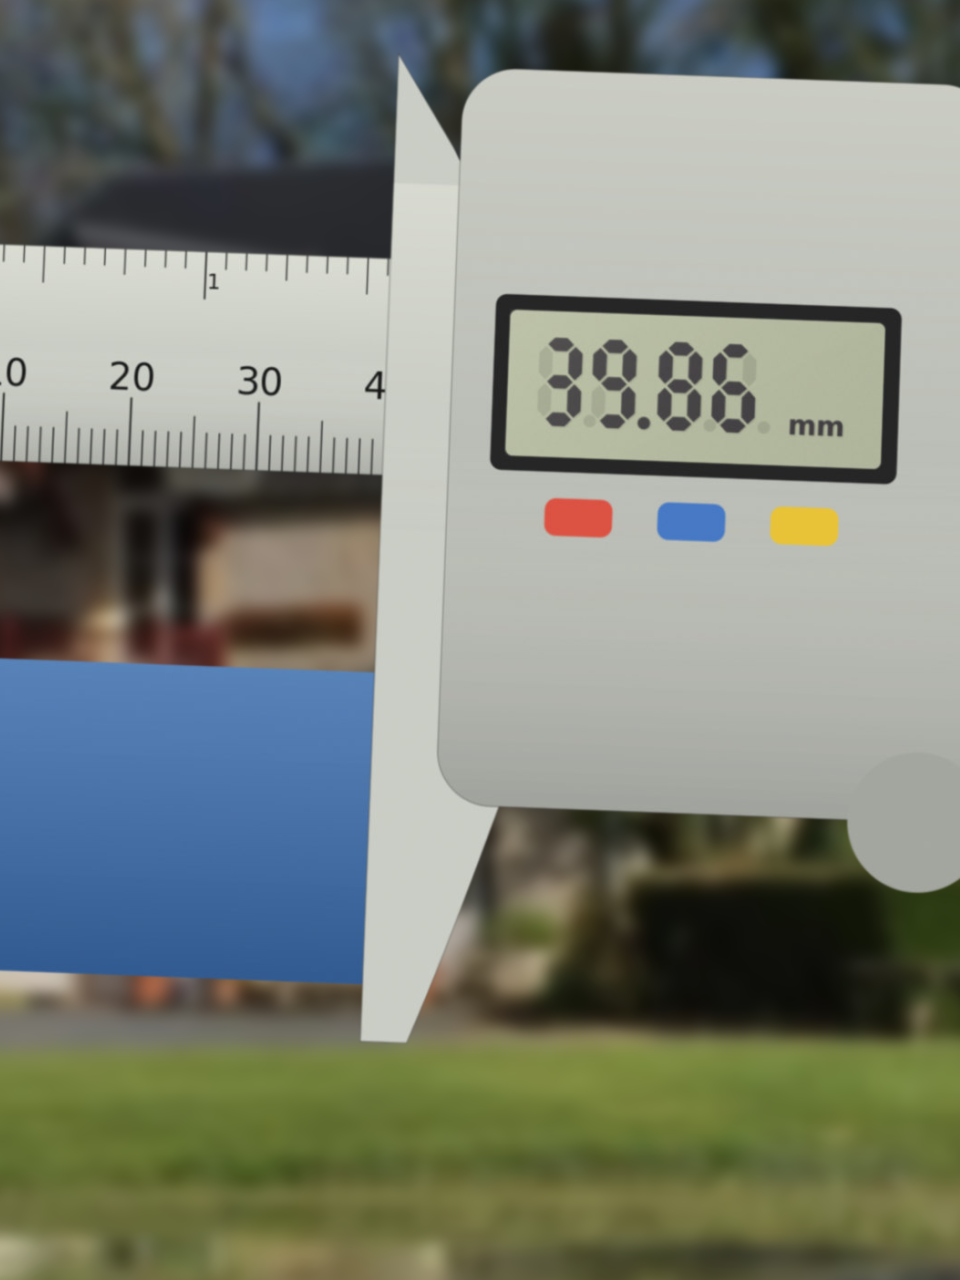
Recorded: 39.86 mm
